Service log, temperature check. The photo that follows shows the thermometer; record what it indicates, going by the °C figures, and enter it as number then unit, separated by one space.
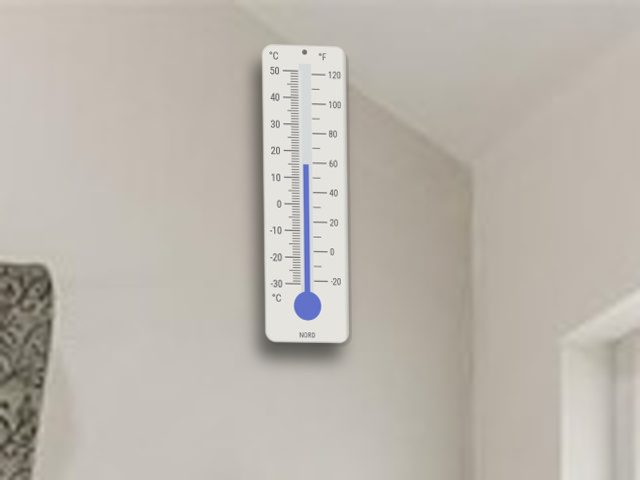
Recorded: 15 °C
